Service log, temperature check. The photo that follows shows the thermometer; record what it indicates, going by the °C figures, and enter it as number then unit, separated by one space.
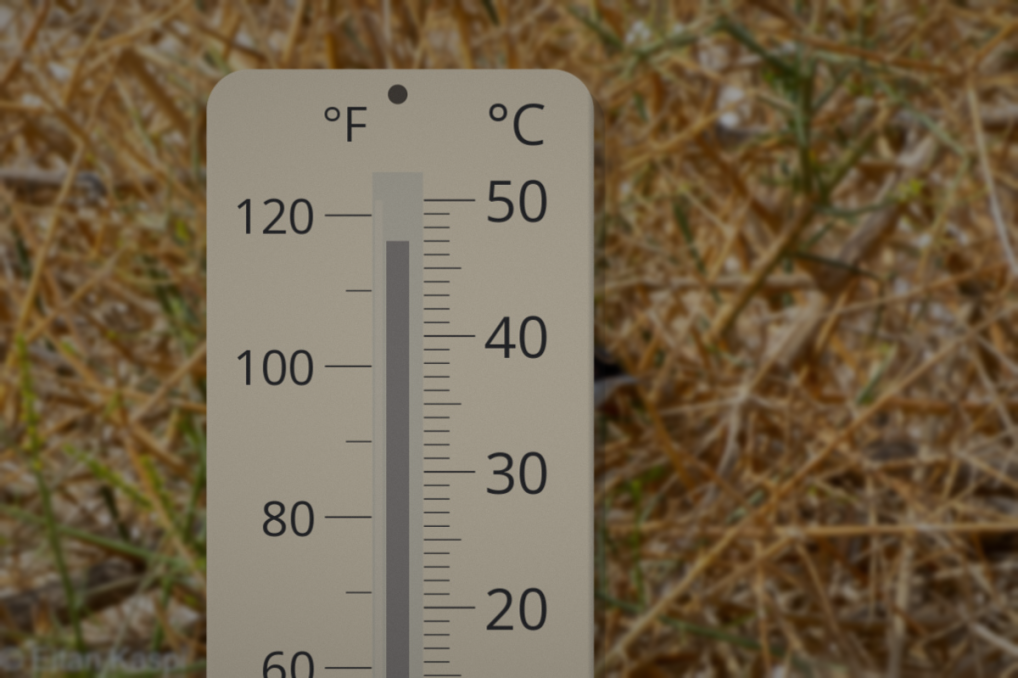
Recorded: 47 °C
